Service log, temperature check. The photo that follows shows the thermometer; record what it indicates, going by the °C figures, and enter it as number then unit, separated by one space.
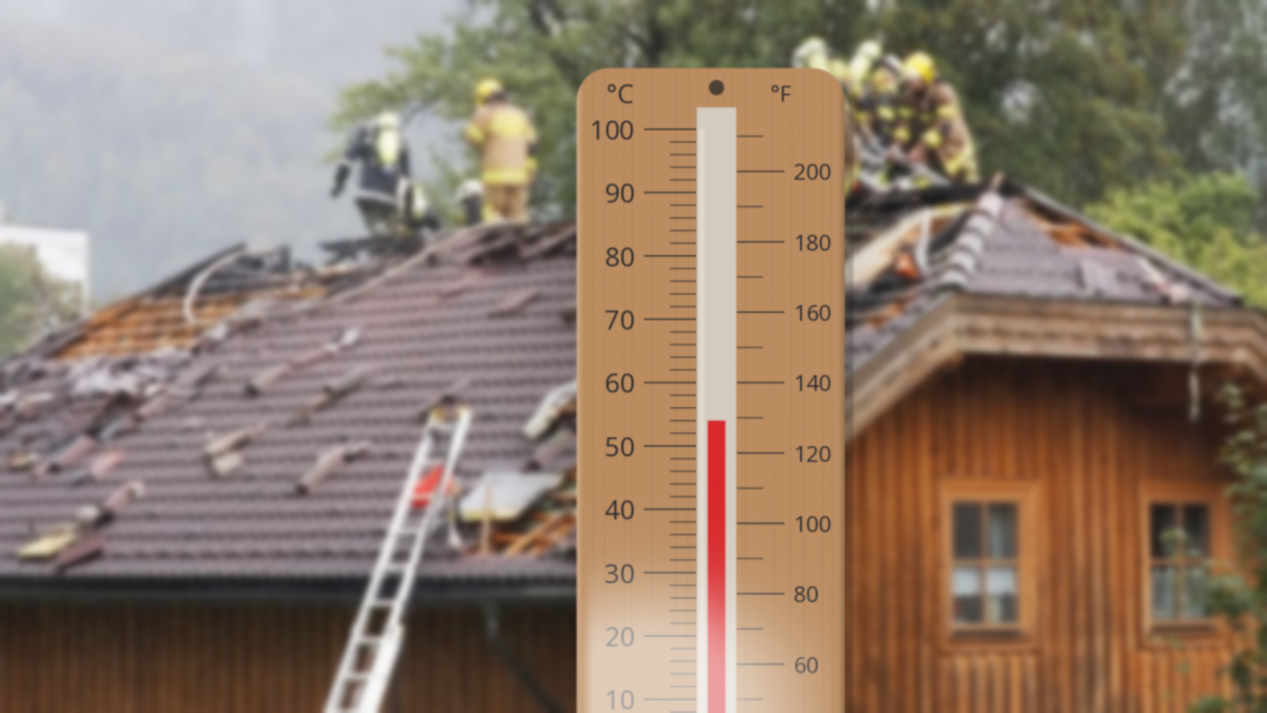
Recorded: 54 °C
